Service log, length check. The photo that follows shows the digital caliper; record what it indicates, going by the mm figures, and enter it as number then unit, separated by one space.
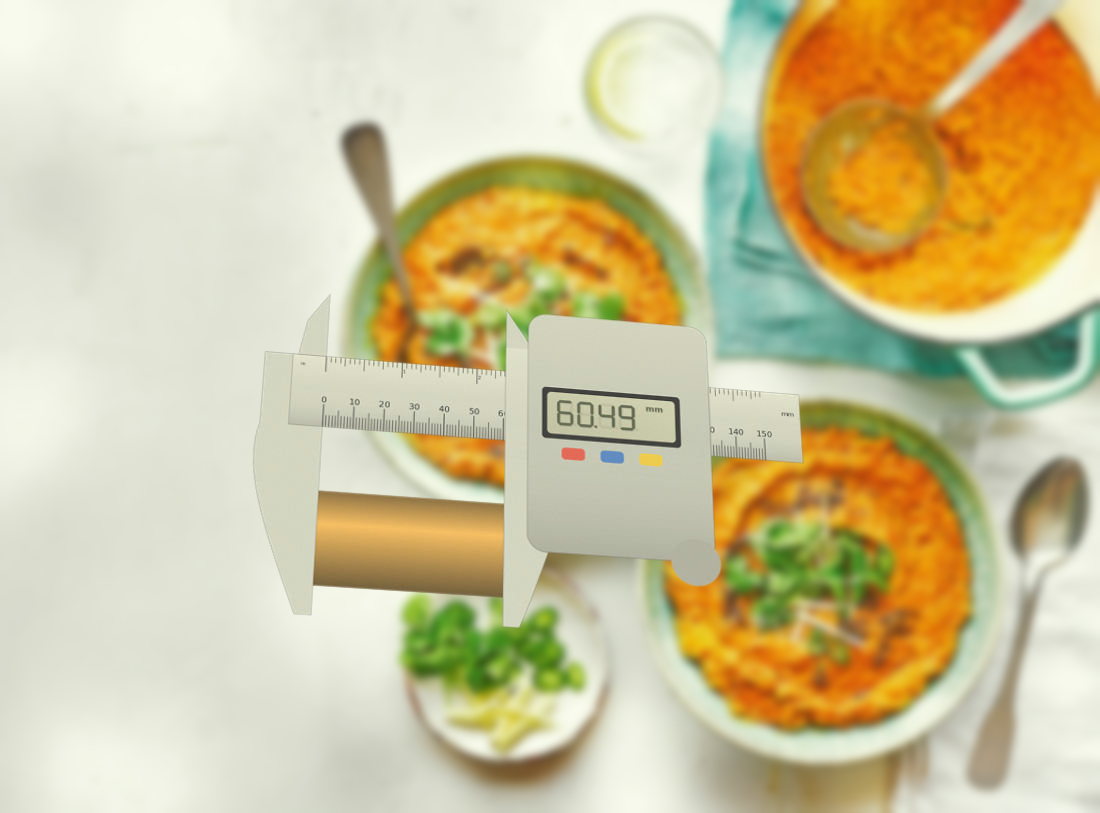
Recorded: 60.49 mm
